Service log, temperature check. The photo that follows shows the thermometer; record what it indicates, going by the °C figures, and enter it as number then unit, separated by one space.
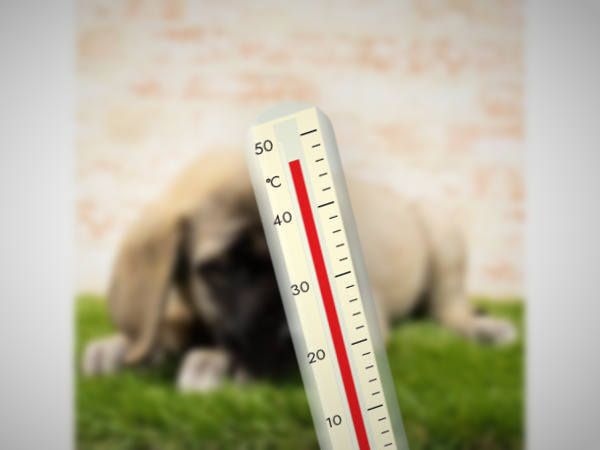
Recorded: 47 °C
